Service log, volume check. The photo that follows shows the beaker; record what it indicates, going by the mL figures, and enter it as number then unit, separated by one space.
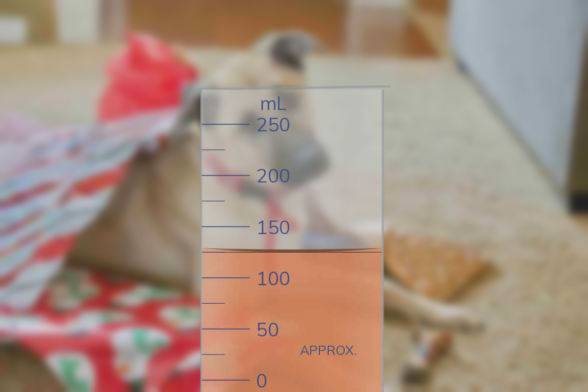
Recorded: 125 mL
